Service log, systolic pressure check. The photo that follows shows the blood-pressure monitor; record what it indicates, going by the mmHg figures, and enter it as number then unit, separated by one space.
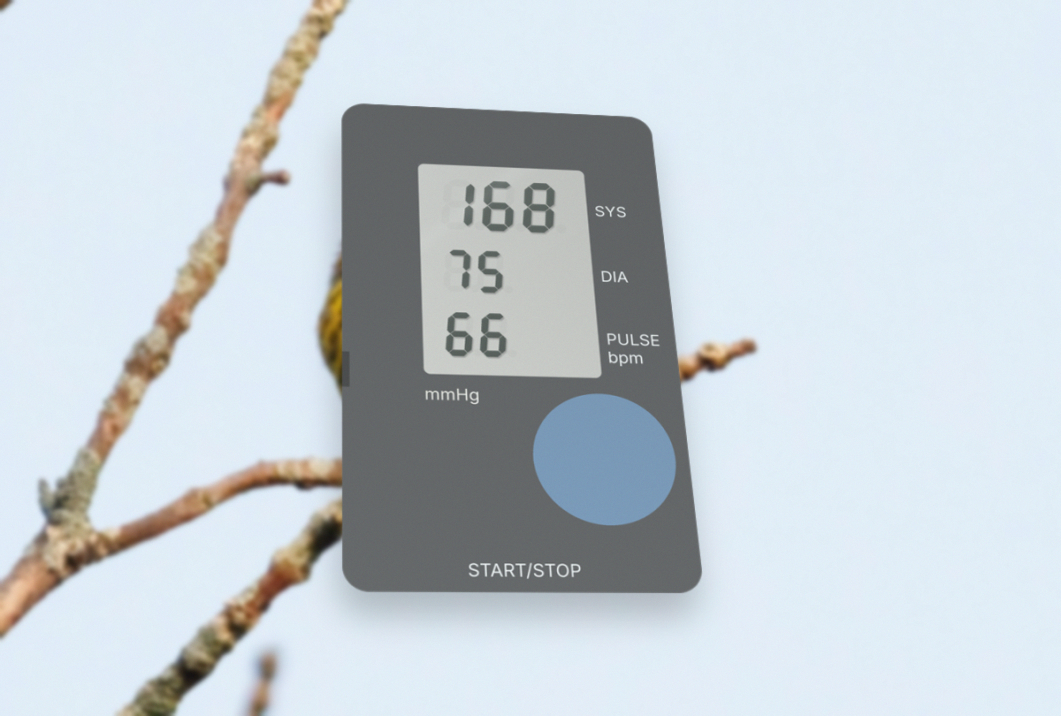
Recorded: 168 mmHg
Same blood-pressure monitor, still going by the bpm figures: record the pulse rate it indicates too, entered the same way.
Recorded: 66 bpm
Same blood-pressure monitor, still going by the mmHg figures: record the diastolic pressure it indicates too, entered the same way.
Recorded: 75 mmHg
